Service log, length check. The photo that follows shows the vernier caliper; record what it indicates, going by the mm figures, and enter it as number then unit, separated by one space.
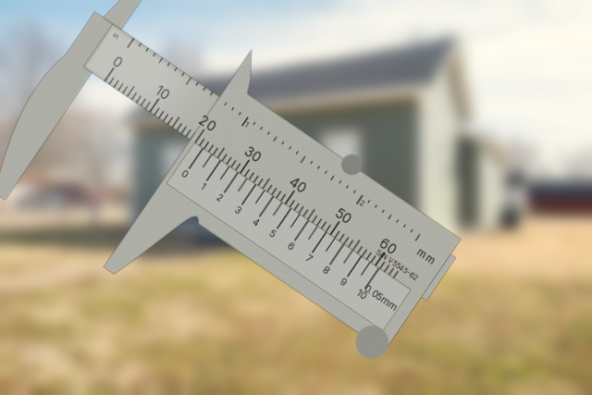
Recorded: 21.8 mm
